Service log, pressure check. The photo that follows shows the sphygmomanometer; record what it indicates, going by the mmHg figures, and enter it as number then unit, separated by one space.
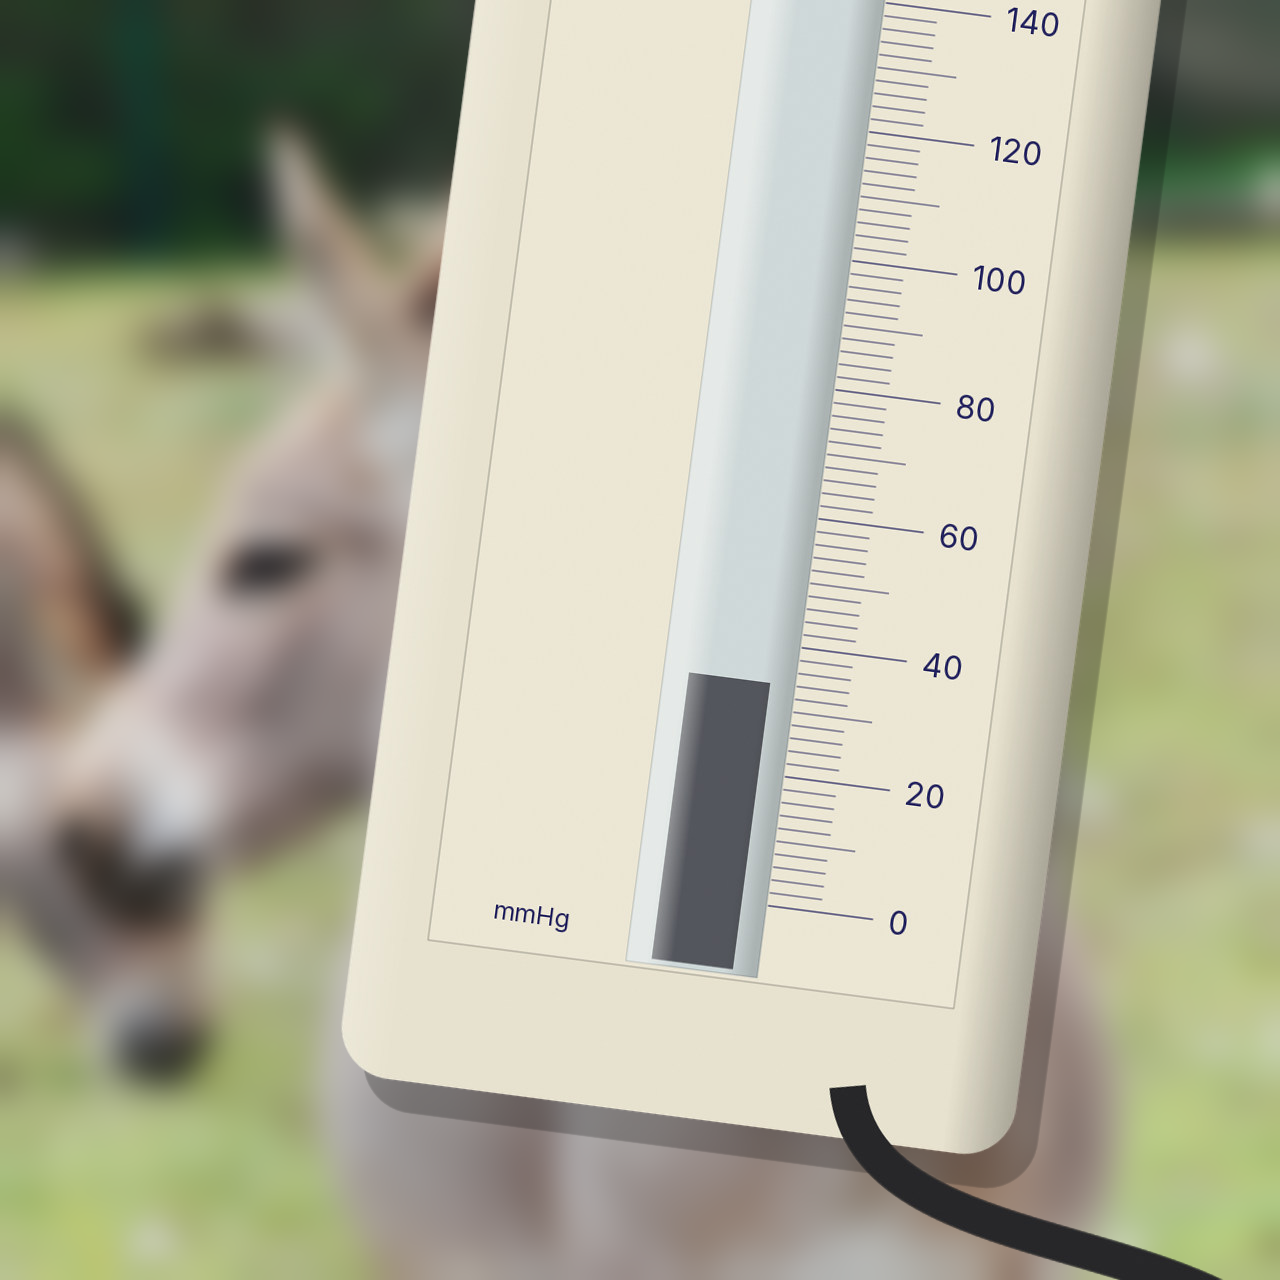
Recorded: 34 mmHg
